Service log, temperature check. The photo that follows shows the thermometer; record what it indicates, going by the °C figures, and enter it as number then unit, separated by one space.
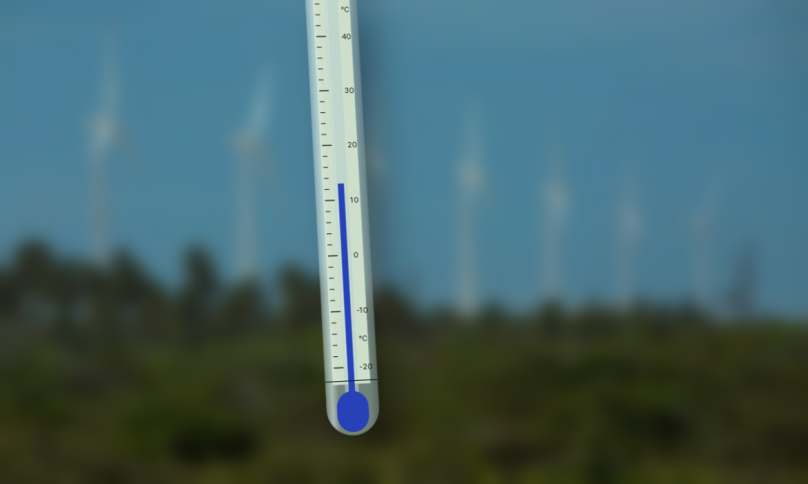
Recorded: 13 °C
